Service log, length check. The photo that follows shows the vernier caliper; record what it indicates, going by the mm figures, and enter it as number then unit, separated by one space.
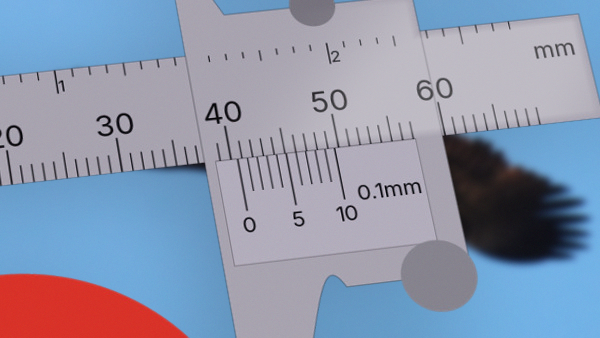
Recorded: 40.6 mm
